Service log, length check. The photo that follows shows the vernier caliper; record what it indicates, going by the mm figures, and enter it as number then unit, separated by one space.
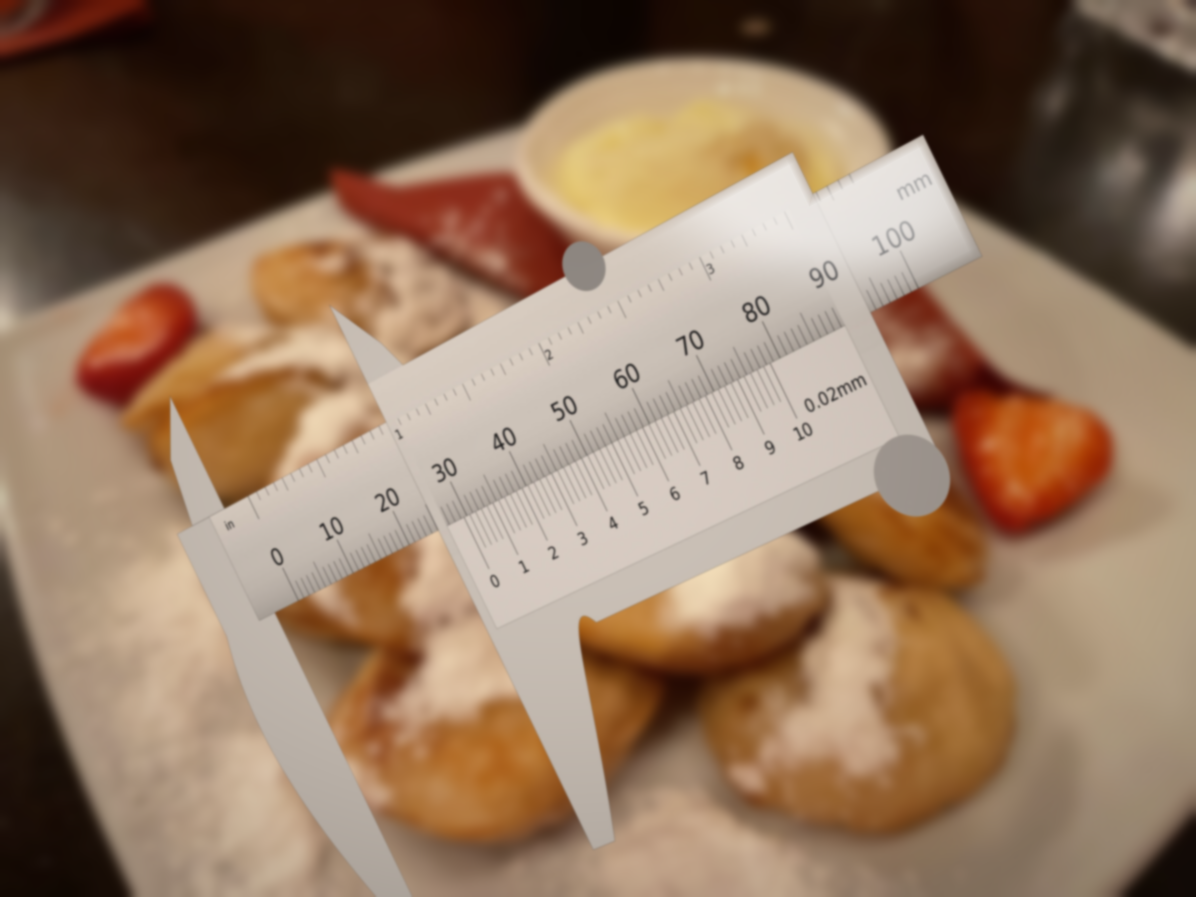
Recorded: 29.5 mm
